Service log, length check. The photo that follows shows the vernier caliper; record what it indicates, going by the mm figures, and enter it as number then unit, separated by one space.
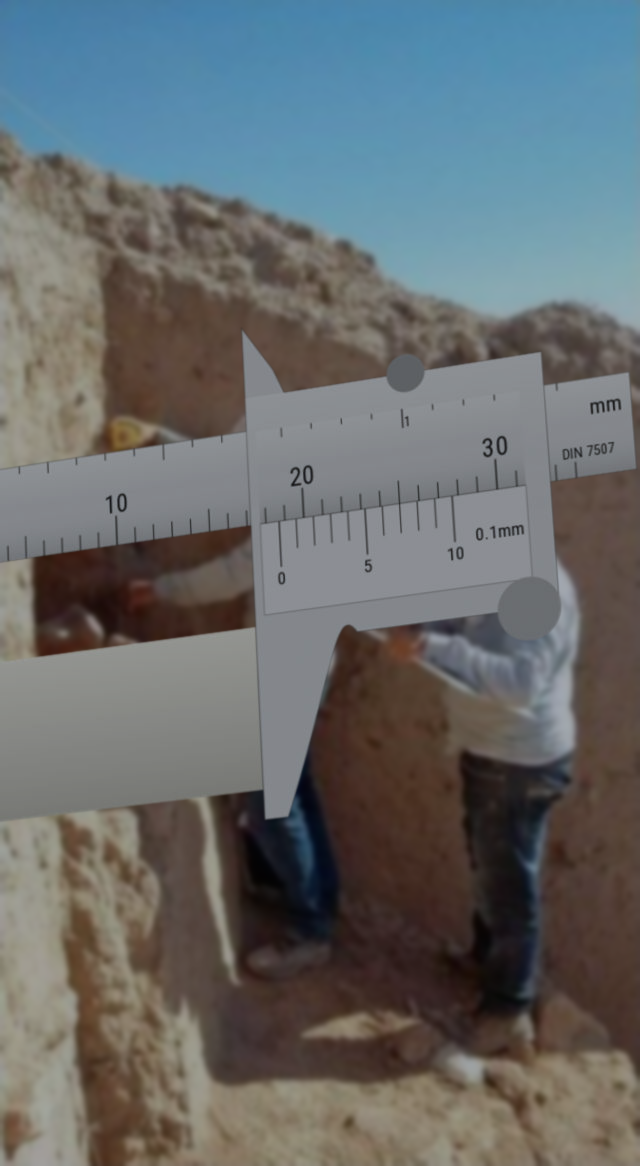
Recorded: 18.7 mm
